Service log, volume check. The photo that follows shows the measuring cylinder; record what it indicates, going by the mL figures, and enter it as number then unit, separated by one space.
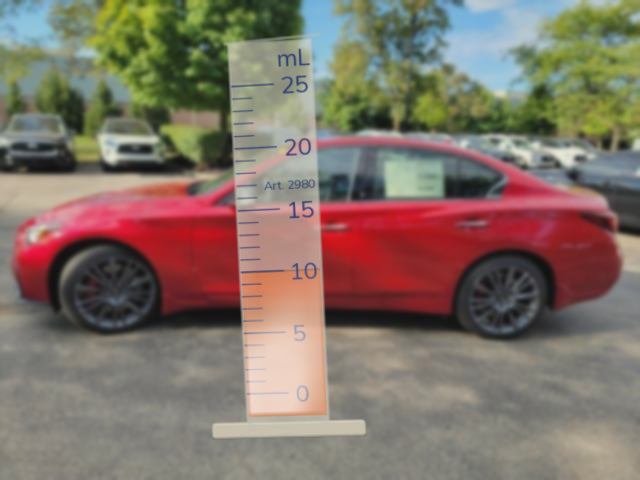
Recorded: 10 mL
